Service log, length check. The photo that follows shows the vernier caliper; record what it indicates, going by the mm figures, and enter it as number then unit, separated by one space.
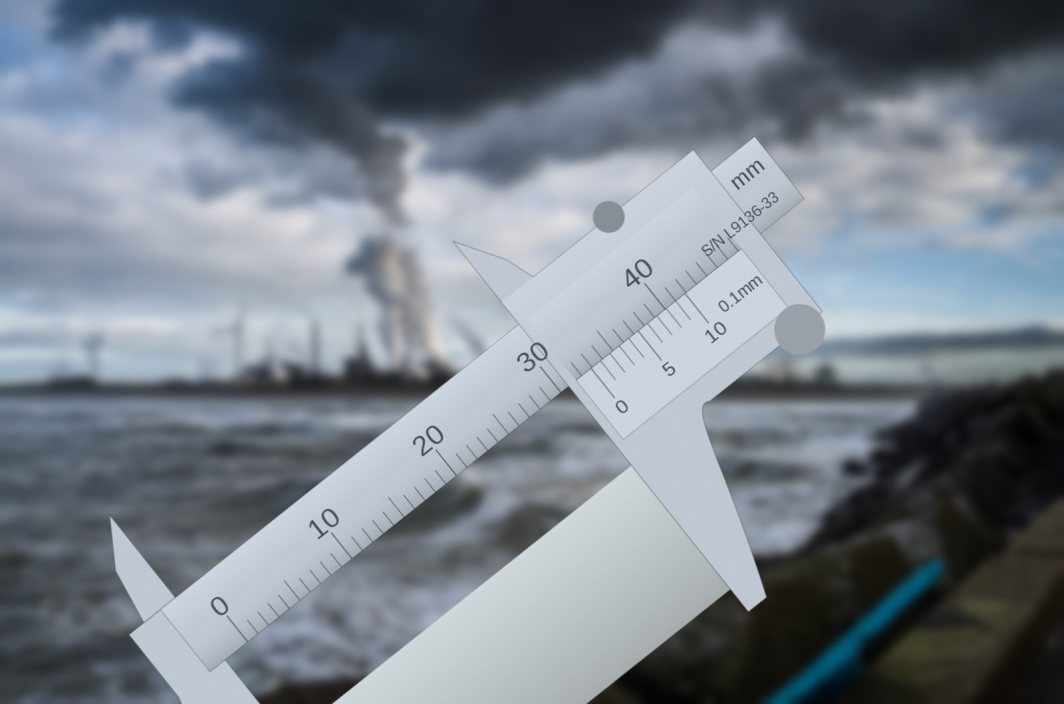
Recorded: 32.9 mm
